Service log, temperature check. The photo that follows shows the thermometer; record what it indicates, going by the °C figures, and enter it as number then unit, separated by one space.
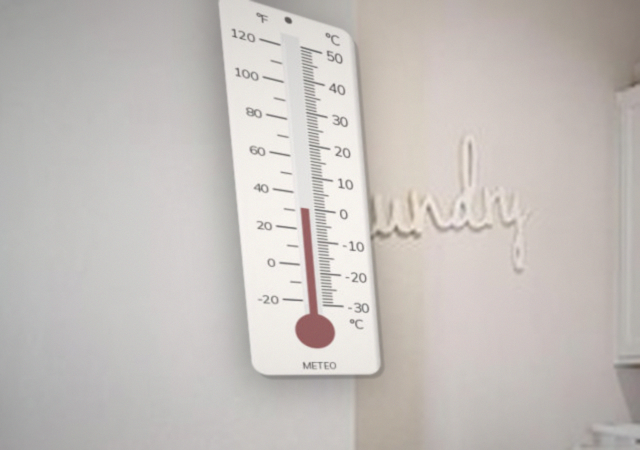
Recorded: 0 °C
